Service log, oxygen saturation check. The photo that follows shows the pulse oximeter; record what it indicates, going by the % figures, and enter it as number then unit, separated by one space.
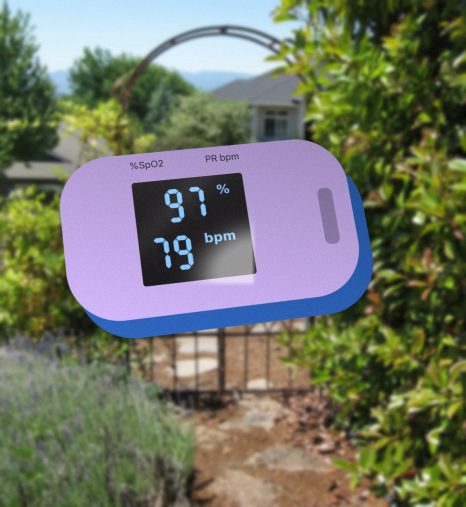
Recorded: 97 %
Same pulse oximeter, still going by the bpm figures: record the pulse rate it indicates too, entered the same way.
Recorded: 79 bpm
